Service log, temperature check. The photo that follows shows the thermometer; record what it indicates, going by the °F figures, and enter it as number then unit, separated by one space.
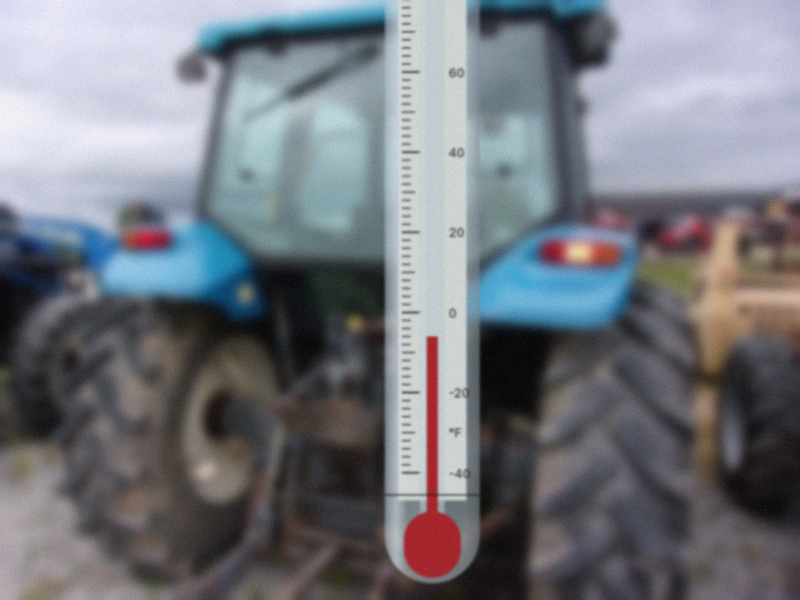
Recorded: -6 °F
